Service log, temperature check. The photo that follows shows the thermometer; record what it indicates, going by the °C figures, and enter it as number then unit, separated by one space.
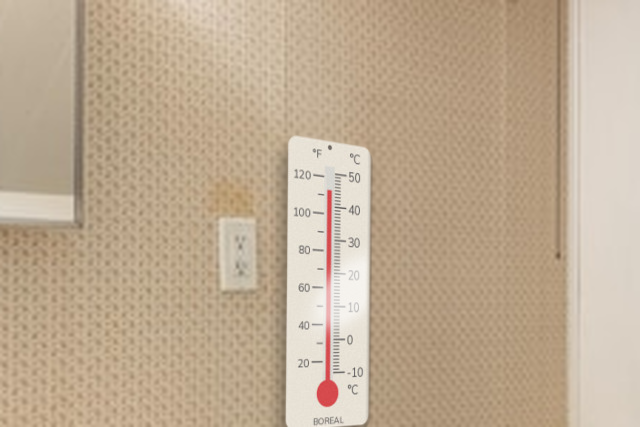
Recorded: 45 °C
